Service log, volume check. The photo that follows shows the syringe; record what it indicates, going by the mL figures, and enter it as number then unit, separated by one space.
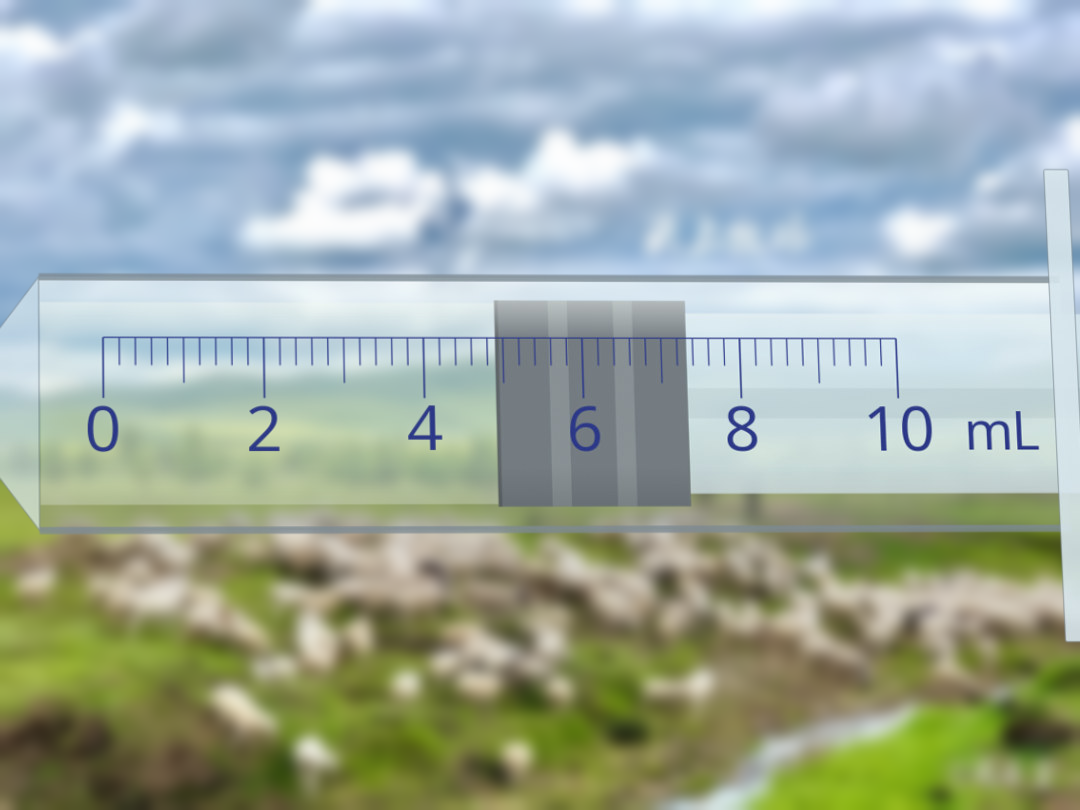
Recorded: 4.9 mL
